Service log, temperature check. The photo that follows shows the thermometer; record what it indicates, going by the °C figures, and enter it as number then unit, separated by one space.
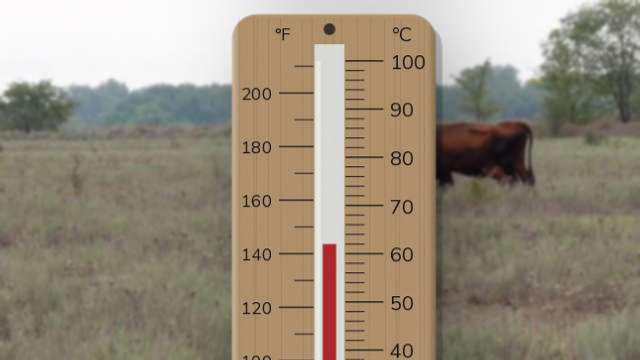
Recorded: 62 °C
